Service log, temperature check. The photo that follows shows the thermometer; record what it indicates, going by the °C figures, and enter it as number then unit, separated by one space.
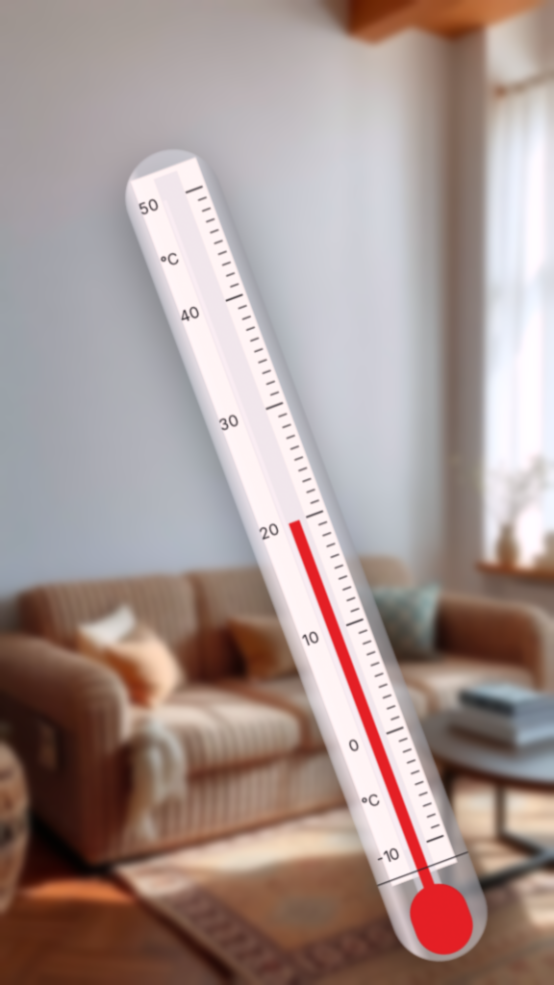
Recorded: 20 °C
